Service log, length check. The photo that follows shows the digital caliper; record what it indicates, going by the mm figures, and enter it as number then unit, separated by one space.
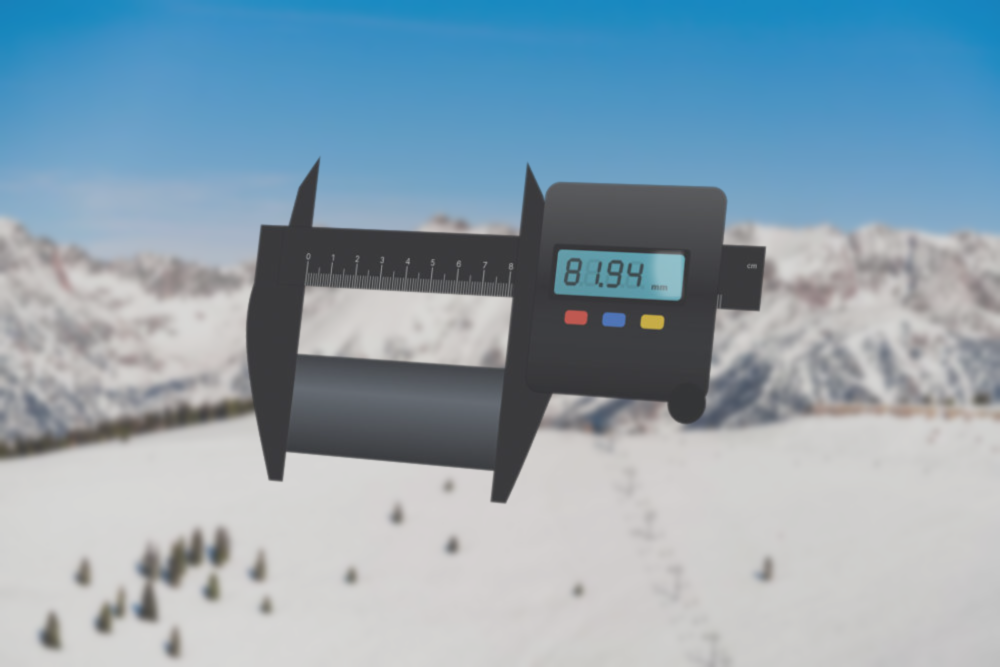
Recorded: 81.94 mm
